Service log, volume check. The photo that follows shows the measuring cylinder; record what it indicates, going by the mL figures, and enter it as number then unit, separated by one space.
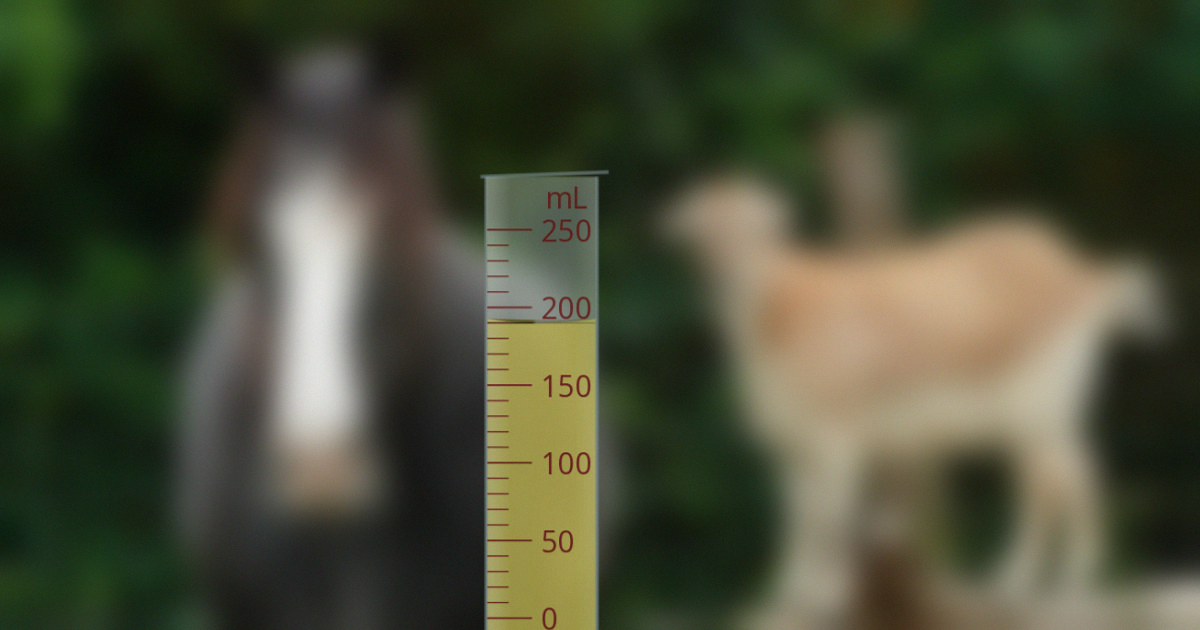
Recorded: 190 mL
